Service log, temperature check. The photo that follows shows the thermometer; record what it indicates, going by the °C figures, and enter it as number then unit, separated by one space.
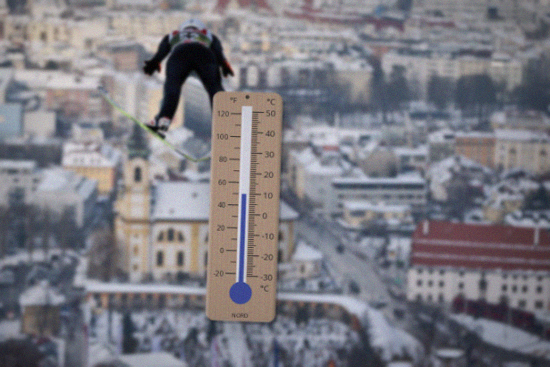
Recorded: 10 °C
